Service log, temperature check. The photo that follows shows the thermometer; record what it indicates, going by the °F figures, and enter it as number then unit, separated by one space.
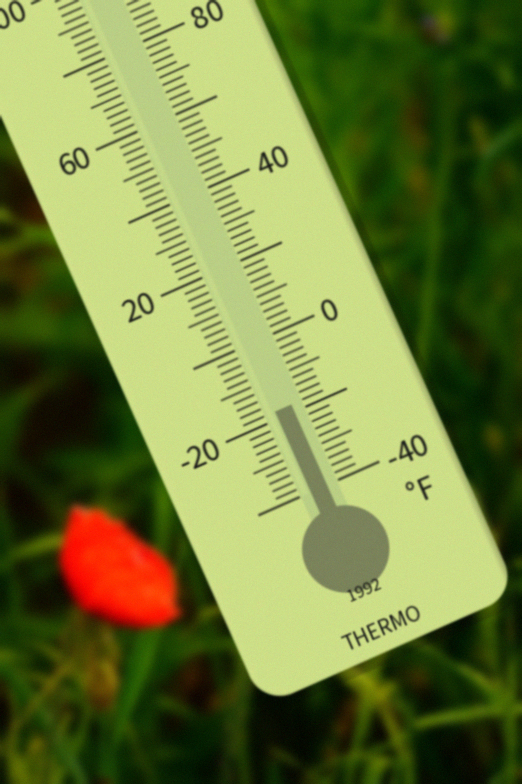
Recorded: -18 °F
